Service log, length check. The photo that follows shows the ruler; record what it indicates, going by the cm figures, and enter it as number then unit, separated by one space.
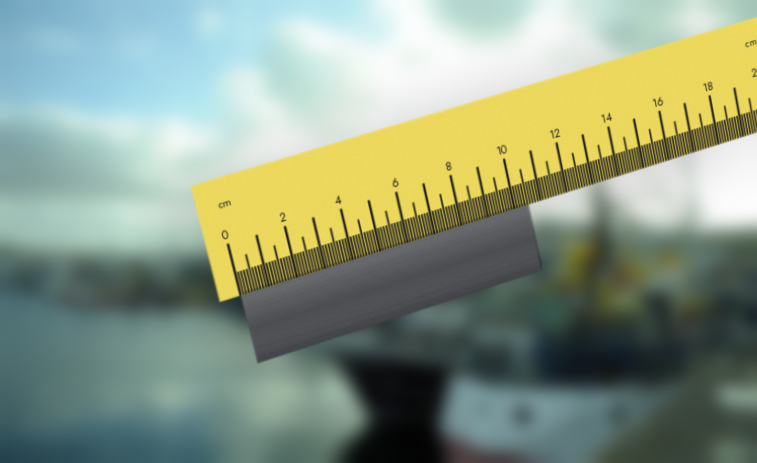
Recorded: 10.5 cm
